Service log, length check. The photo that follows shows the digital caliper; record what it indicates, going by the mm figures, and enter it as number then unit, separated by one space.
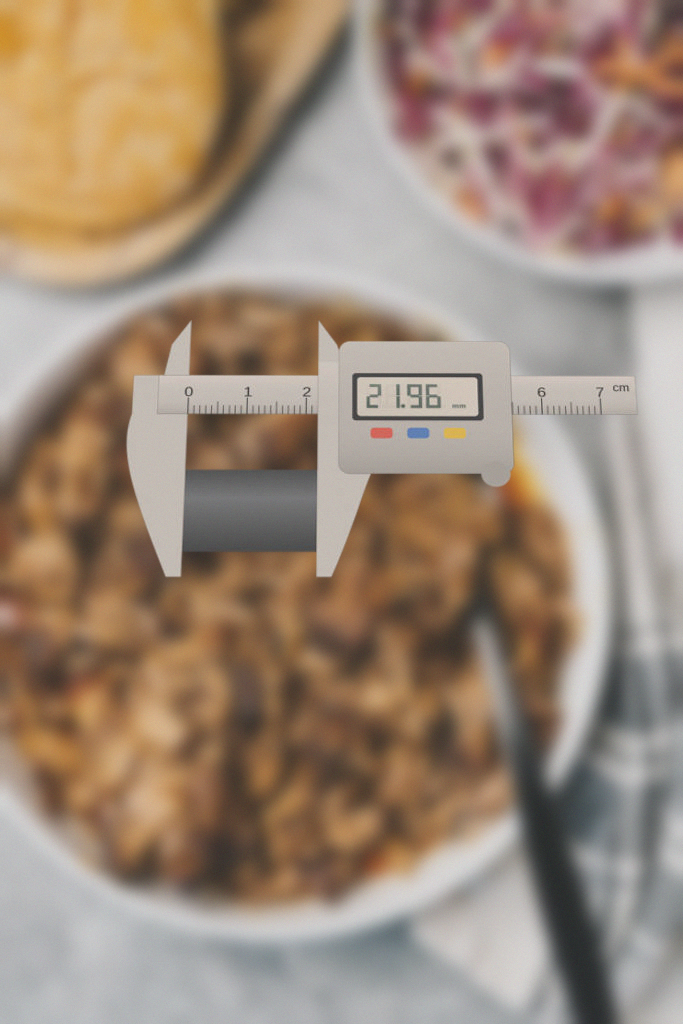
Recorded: 21.96 mm
